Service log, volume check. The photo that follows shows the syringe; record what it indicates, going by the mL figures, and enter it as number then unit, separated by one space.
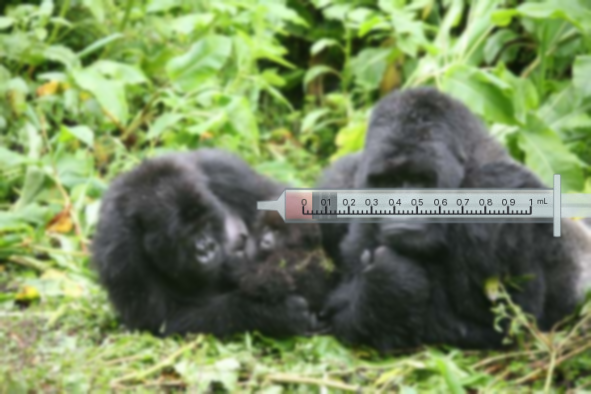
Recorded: 0.04 mL
